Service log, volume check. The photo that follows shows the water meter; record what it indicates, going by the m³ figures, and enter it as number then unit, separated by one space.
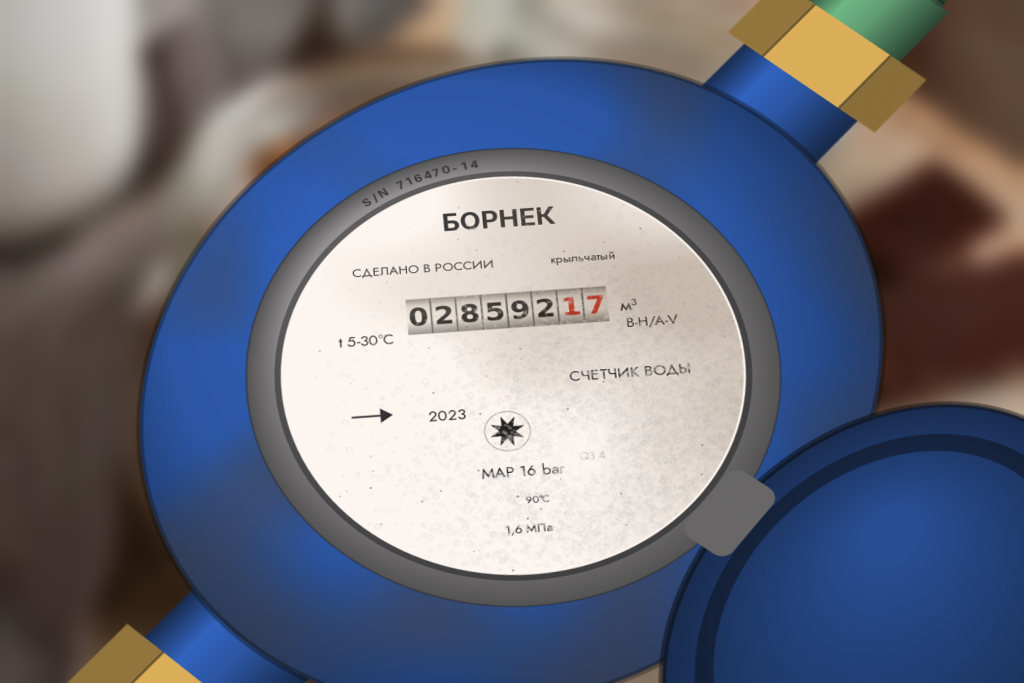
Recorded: 28592.17 m³
